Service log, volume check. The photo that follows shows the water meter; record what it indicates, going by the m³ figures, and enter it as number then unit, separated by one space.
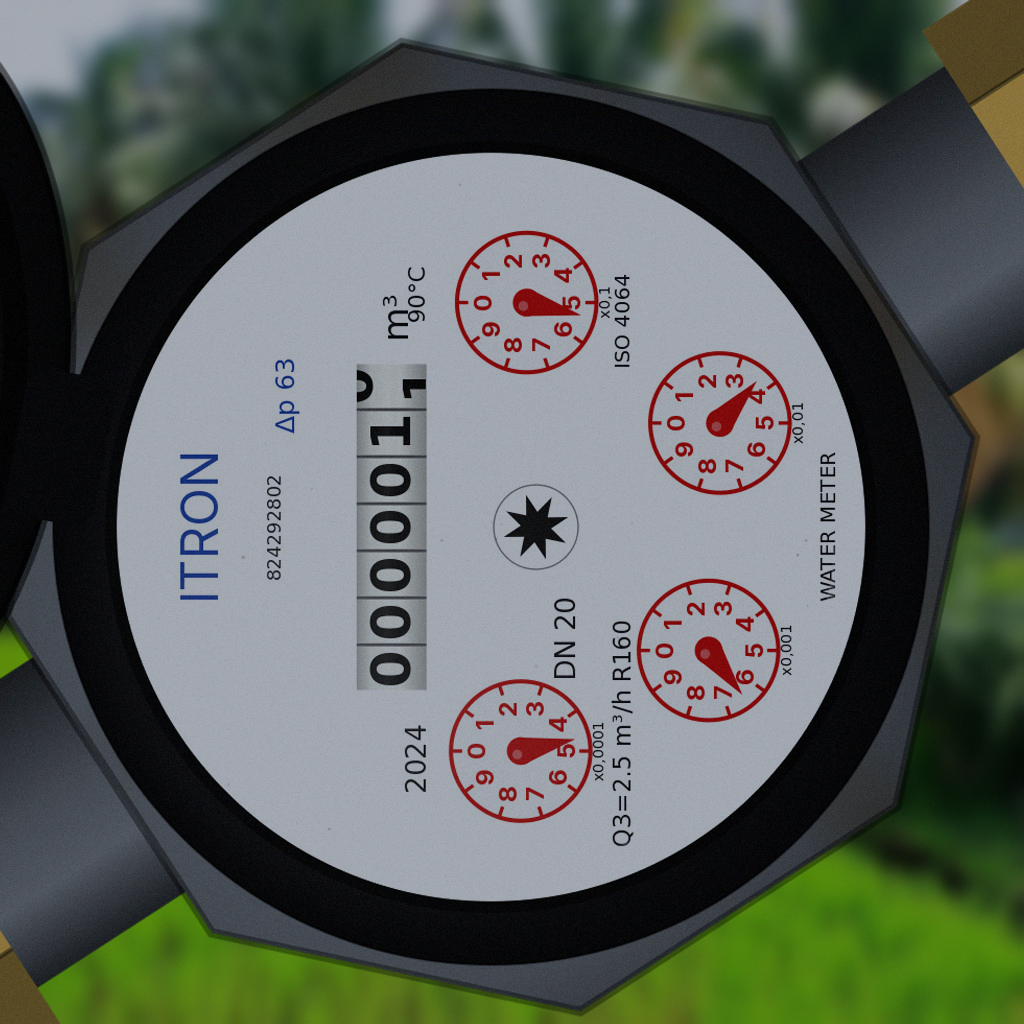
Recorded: 10.5364 m³
